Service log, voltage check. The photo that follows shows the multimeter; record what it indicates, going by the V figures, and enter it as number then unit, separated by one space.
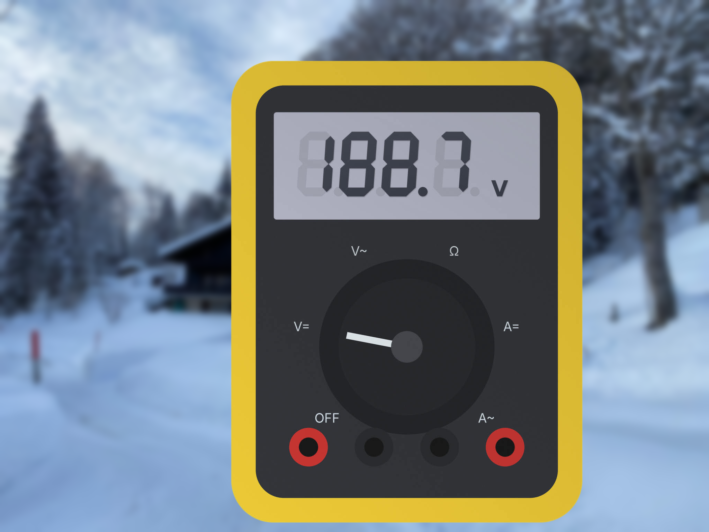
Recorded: 188.7 V
